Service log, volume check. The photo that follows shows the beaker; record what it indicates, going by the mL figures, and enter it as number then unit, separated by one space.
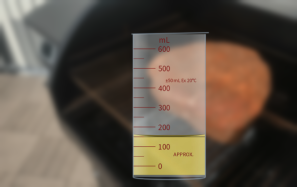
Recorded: 150 mL
